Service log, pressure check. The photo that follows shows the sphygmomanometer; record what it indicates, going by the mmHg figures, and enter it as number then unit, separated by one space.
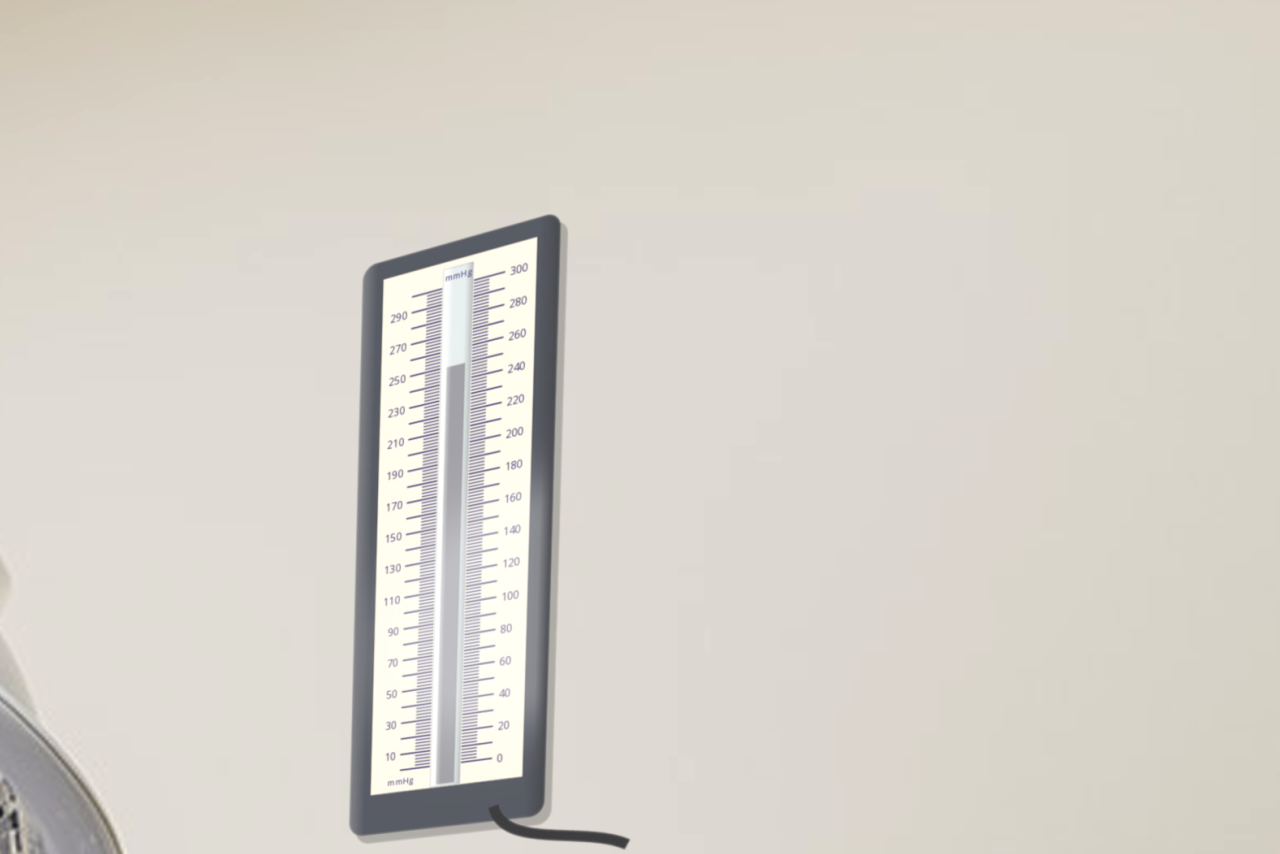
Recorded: 250 mmHg
